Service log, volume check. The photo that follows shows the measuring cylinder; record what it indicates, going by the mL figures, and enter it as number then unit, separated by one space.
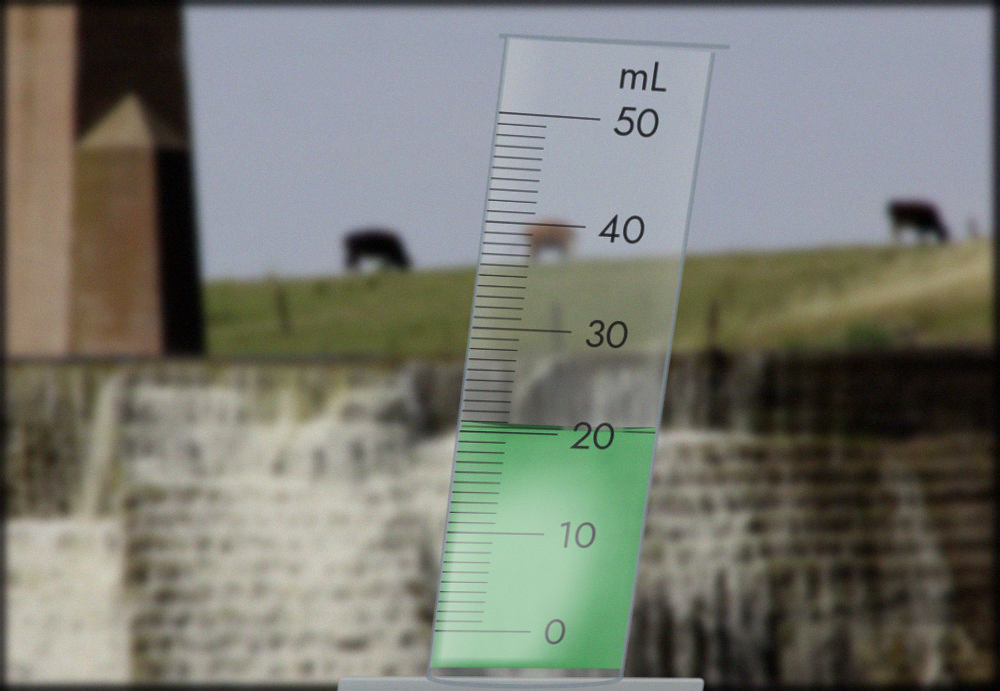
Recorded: 20.5 mL
